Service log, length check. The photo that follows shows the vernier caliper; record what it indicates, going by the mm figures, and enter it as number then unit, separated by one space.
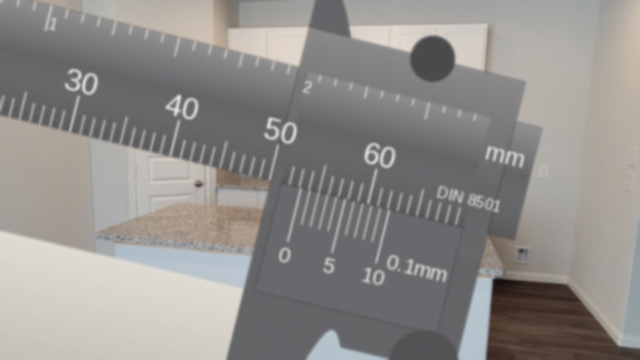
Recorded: 53.2 mm
